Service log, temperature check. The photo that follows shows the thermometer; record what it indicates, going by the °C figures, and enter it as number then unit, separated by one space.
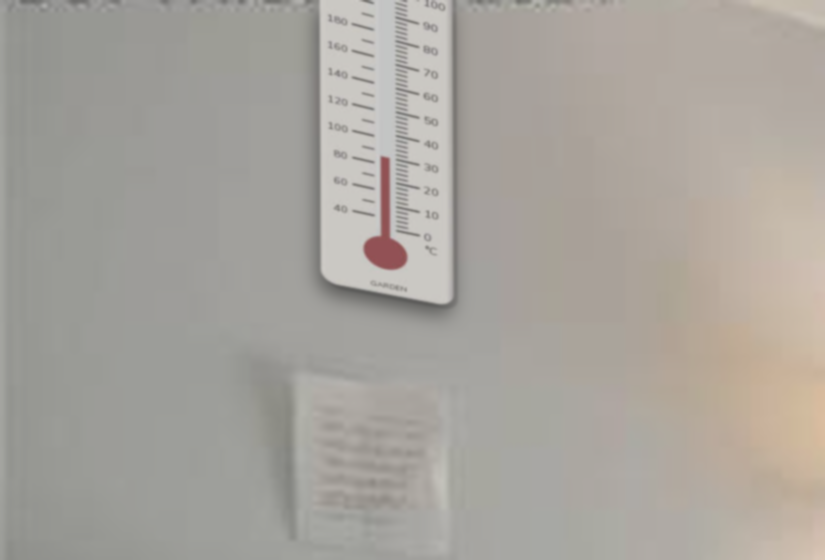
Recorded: 30 °C
